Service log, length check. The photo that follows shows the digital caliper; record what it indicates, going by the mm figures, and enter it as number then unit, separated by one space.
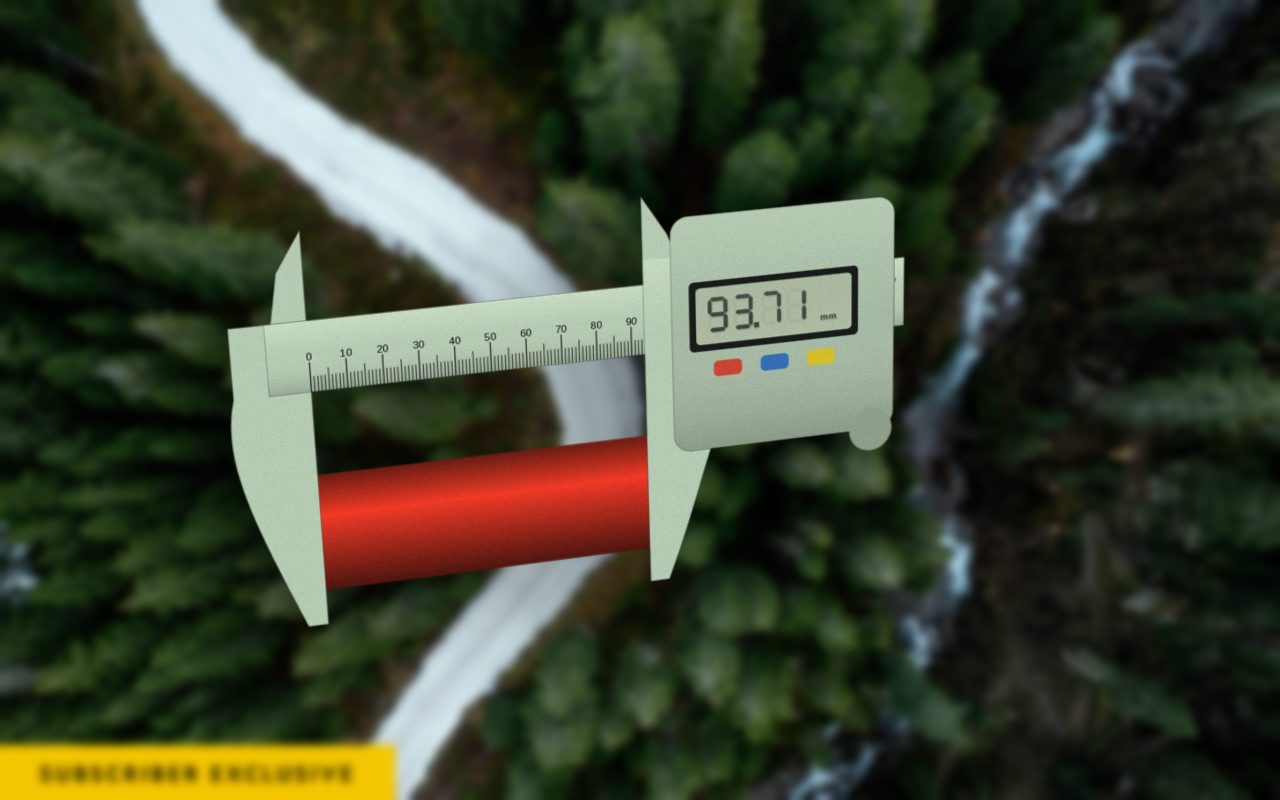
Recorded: 93.71 mm
